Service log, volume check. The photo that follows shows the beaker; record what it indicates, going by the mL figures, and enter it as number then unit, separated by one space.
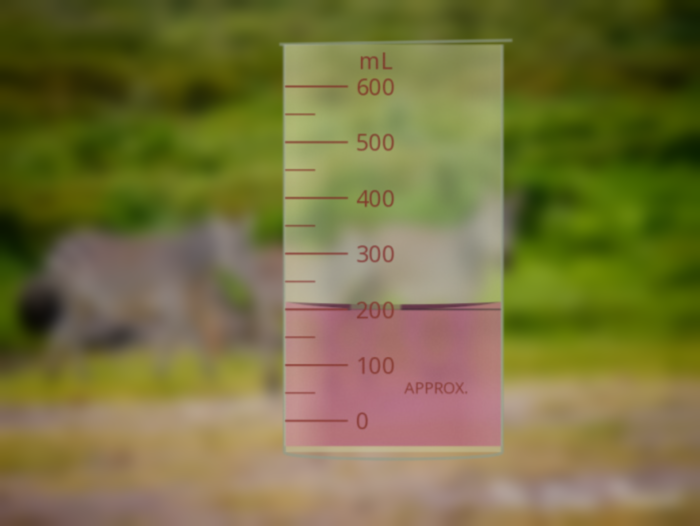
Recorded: 200 mL
